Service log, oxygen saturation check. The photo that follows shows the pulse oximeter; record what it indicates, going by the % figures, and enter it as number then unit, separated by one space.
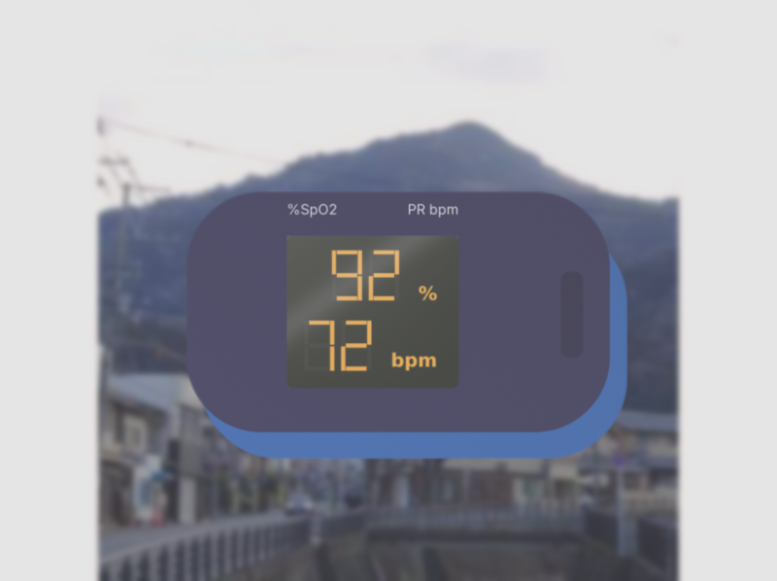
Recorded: 92 %
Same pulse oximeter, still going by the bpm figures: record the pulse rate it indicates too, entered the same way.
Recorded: 72 bpm
